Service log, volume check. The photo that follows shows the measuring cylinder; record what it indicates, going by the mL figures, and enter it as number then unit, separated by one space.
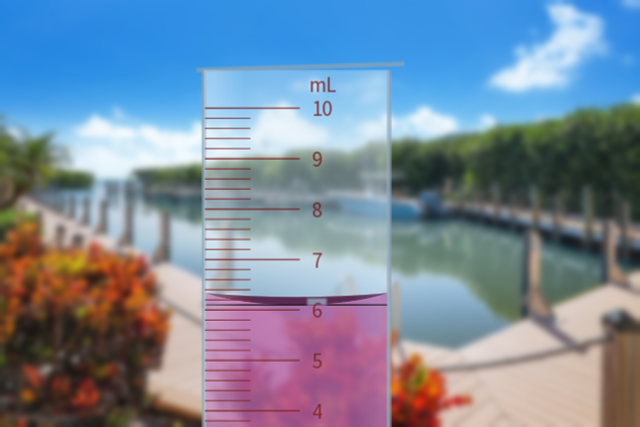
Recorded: 6.1 mL
